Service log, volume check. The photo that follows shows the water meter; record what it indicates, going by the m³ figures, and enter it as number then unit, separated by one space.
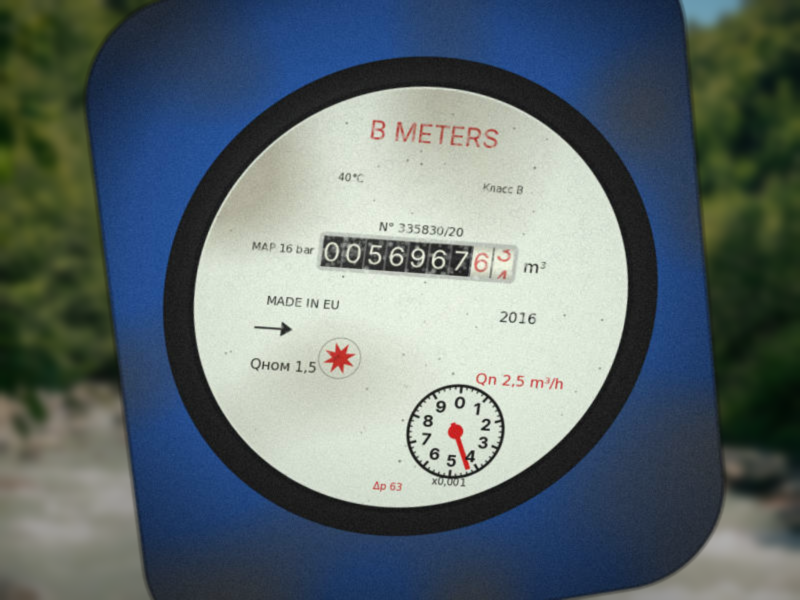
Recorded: 56967.634 m³
